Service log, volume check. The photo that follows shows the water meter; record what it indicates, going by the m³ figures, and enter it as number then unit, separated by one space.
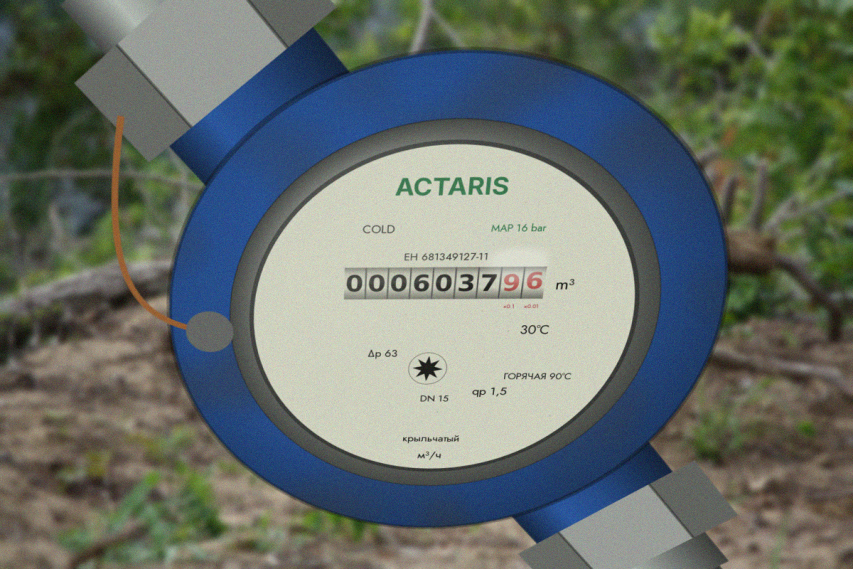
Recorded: 6037.96 m³
